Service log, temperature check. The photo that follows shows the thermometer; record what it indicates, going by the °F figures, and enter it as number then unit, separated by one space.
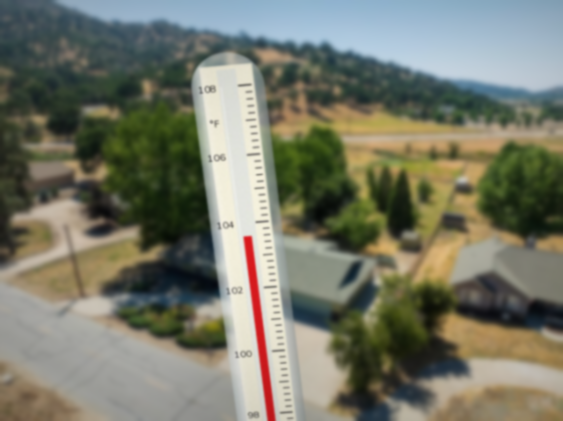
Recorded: 103.6 °F
